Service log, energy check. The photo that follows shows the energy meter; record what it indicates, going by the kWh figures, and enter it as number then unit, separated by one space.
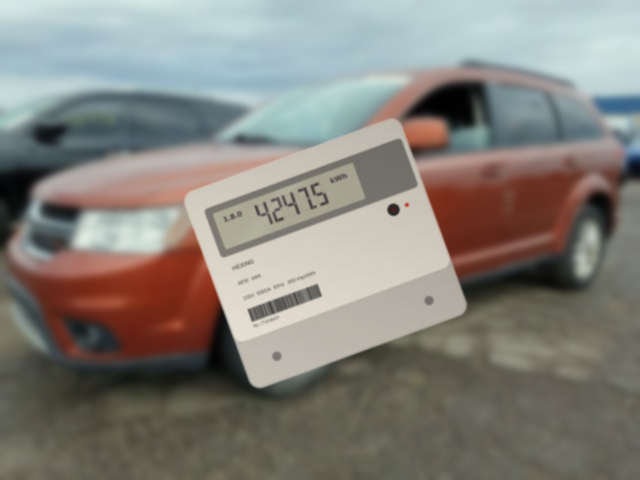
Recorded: 4247.5 kWh
